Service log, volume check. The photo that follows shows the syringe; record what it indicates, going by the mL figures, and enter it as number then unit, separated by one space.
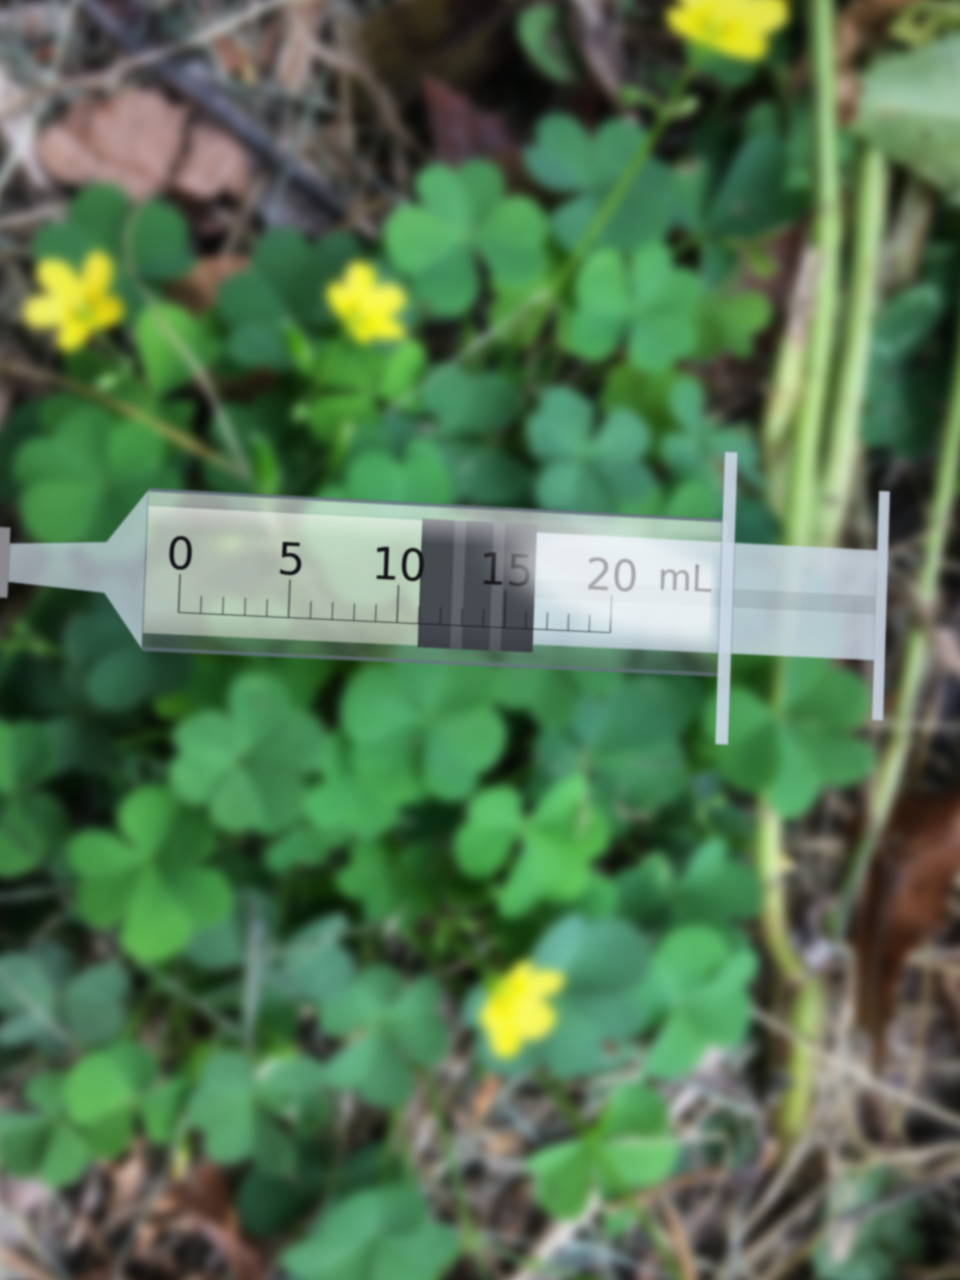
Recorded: 11 mL
